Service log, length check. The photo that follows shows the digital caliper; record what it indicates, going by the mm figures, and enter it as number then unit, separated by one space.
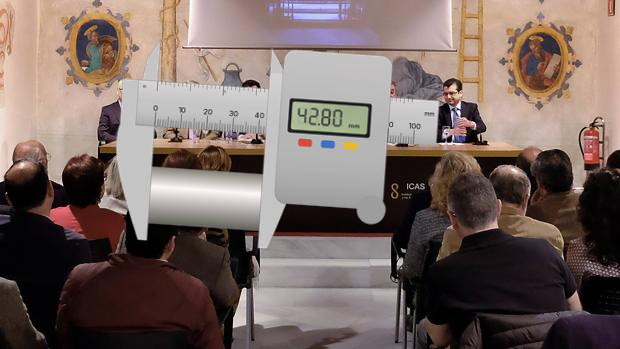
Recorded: 42.80 mm
